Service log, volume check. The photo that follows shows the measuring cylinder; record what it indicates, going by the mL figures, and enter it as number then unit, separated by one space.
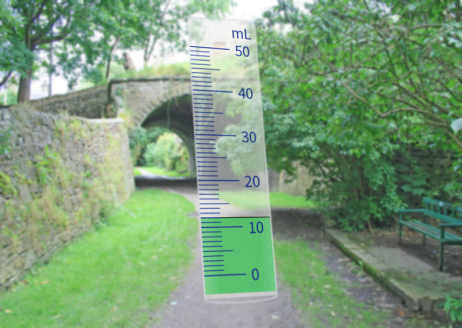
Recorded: 12 mL
